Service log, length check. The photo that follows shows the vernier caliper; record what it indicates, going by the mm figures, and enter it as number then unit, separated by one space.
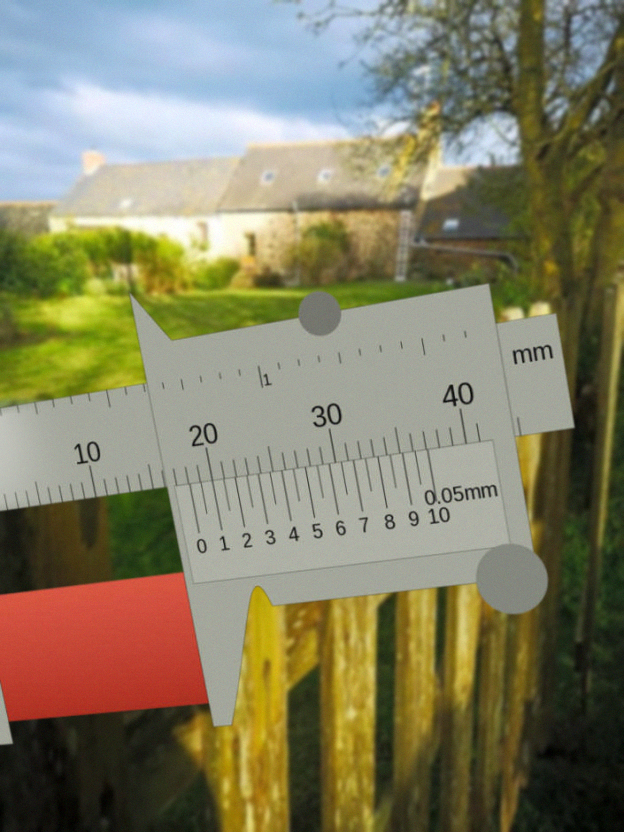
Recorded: 18.1 mm
